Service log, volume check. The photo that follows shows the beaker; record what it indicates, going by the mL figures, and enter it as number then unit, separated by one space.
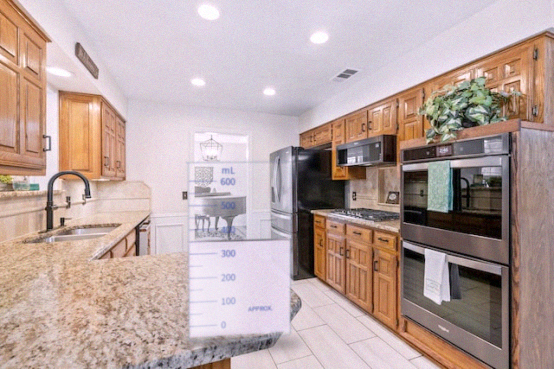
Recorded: 350 mL
